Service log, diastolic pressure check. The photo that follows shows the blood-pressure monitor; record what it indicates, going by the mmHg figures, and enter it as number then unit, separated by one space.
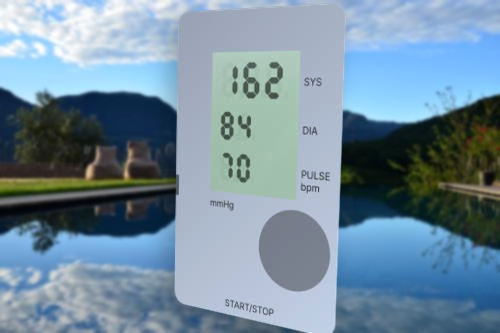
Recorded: 84 mmHg
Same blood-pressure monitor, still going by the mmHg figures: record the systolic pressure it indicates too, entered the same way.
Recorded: 162 mmHg
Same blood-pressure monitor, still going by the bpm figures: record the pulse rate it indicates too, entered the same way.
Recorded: 70 bpm
